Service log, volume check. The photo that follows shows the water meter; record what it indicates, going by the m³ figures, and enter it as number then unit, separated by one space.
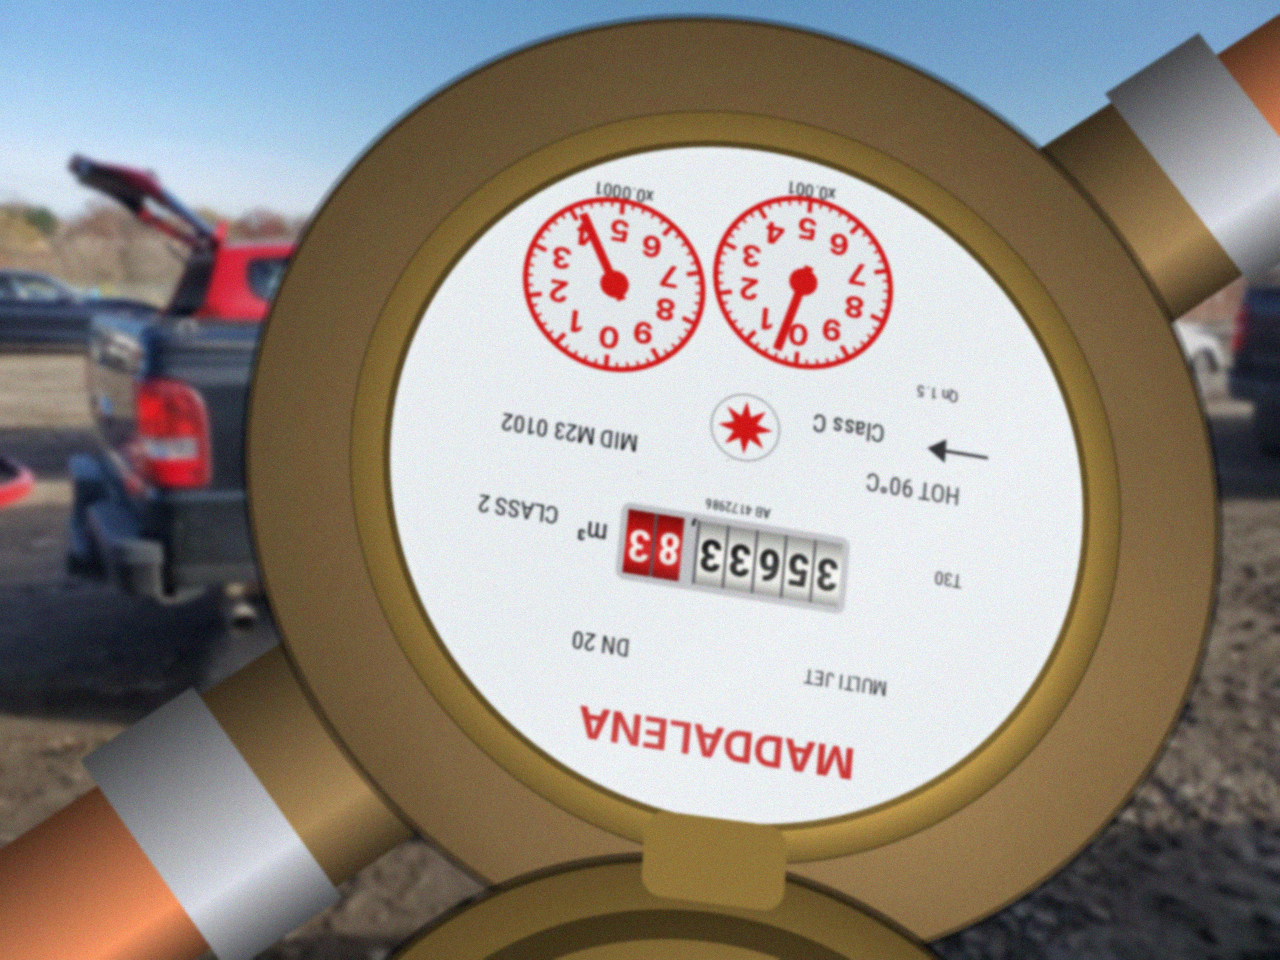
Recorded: 35633.8304 m³
